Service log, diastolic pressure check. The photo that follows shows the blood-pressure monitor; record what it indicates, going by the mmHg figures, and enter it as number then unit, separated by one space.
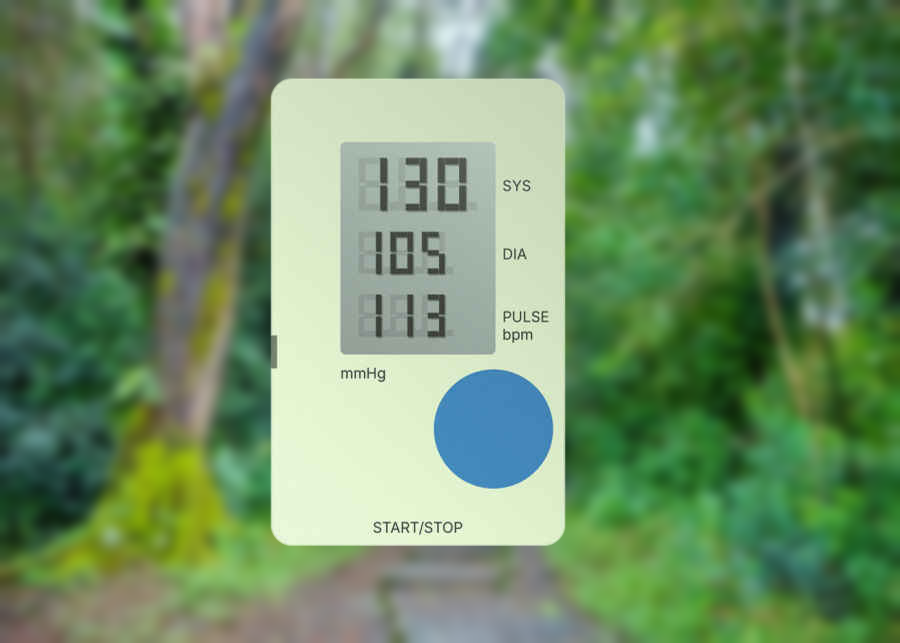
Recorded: 105 mmHg
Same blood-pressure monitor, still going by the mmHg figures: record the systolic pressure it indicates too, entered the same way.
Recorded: 130 mmHg
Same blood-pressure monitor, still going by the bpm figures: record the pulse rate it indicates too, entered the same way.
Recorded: 113 bpm
